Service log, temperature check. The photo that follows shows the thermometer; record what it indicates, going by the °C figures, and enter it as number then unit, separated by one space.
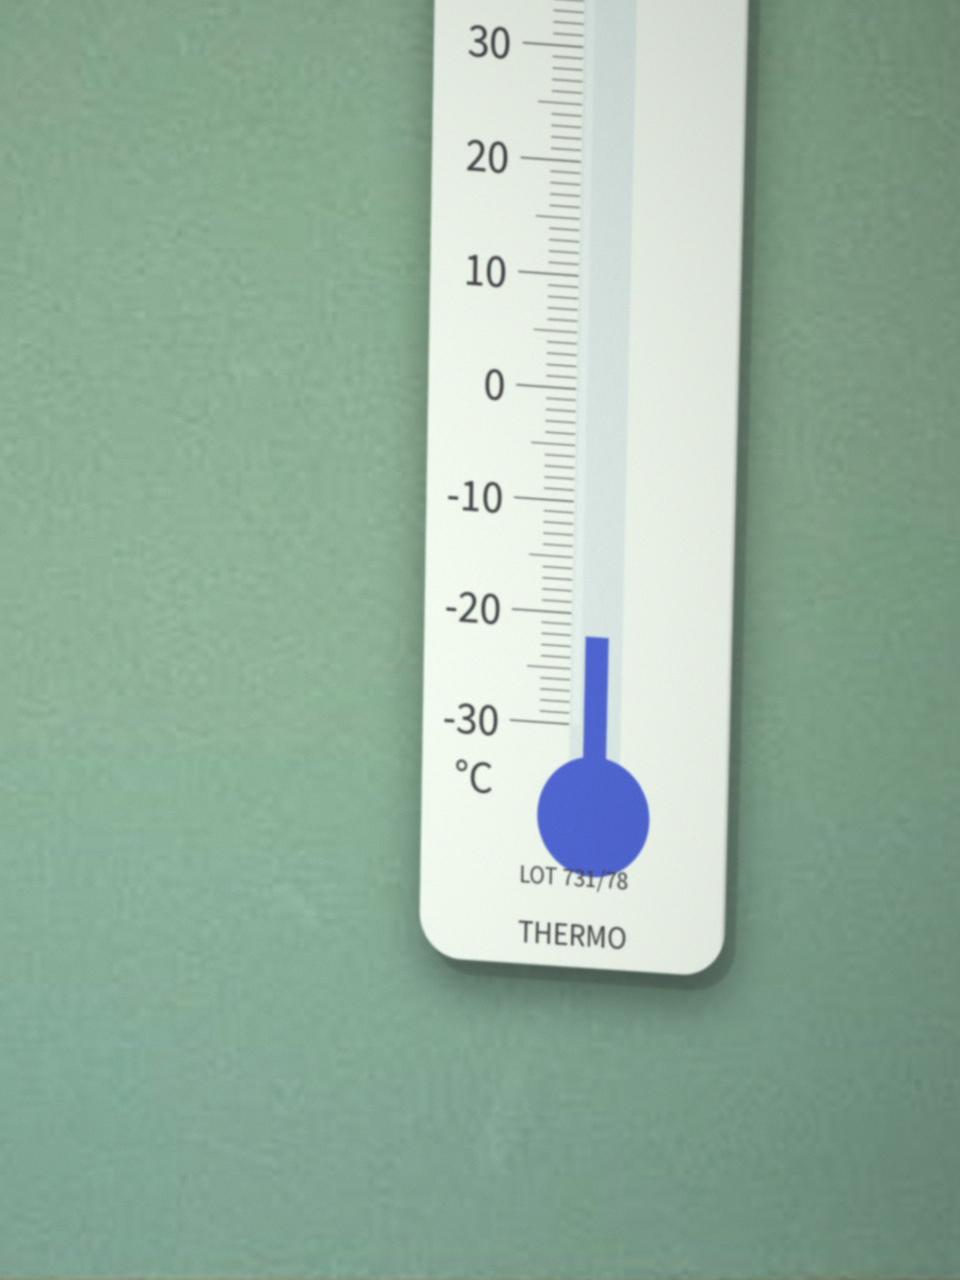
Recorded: -22 °C
